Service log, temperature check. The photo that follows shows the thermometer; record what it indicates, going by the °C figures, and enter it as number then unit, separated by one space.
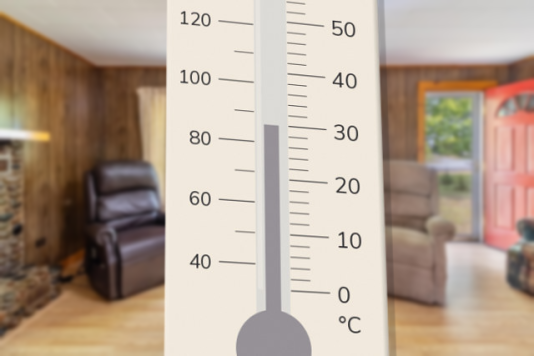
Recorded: 30 °C
